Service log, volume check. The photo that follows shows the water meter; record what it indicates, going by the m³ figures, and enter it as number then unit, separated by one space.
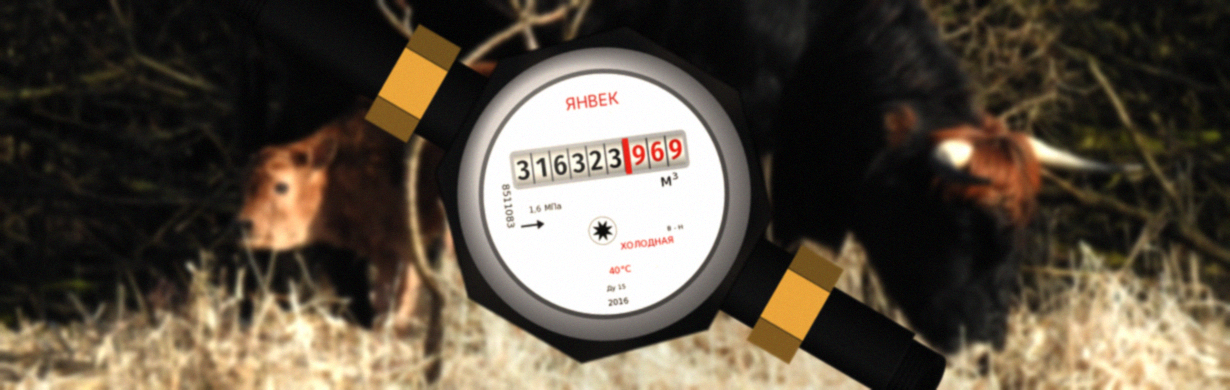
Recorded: 316323.969 m³
